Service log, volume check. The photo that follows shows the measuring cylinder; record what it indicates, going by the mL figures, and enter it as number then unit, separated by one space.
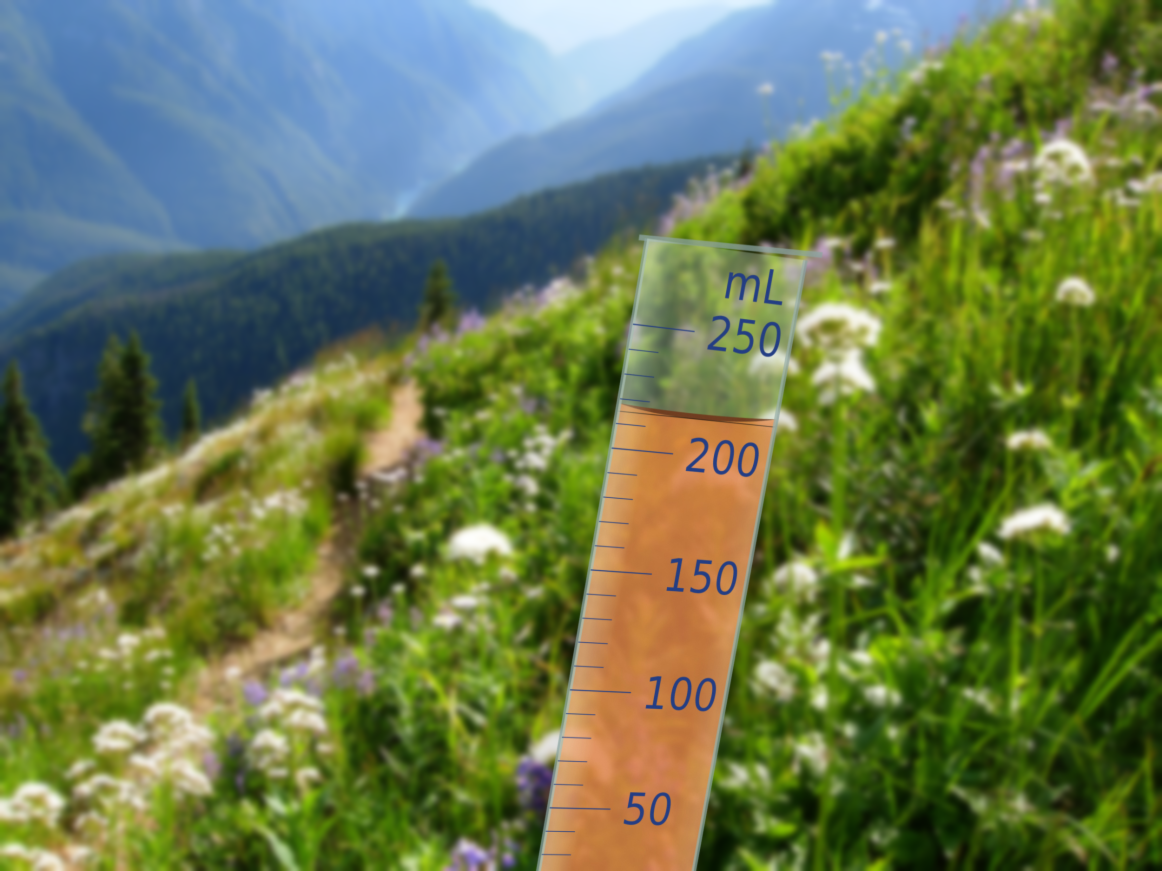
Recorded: 215 mL
